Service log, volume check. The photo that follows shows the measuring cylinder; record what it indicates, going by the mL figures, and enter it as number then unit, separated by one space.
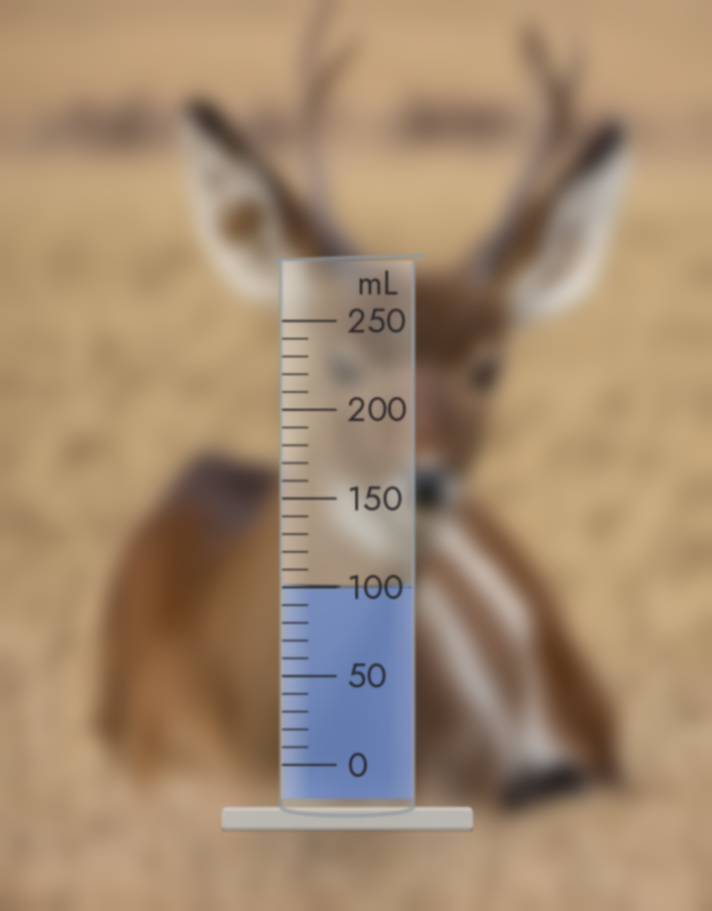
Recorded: 100 mL
